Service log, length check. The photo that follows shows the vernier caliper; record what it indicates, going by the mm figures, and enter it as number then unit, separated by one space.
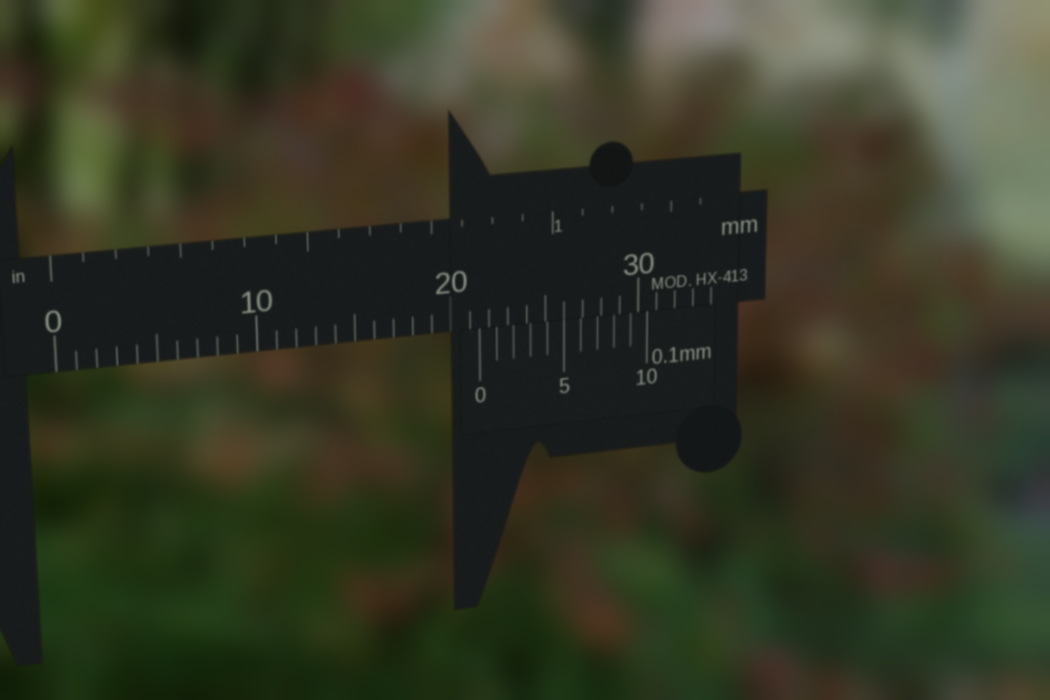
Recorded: 21.5 mm
